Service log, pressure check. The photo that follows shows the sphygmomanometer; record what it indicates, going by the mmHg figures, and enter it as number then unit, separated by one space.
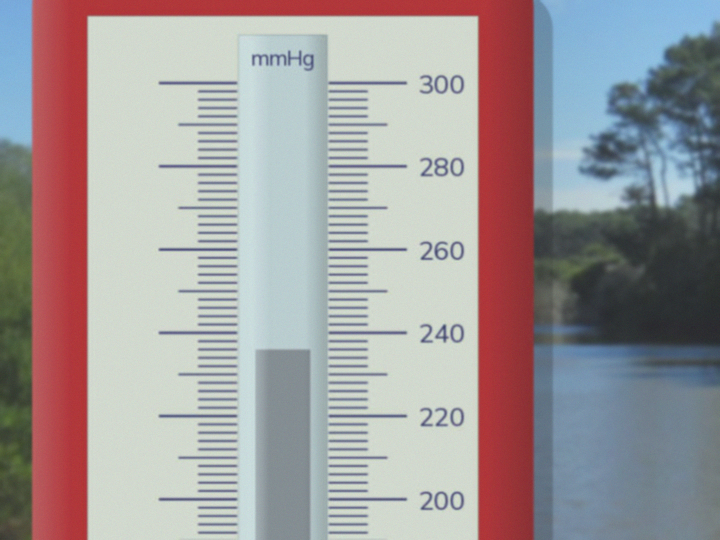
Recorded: 236 mmHg
